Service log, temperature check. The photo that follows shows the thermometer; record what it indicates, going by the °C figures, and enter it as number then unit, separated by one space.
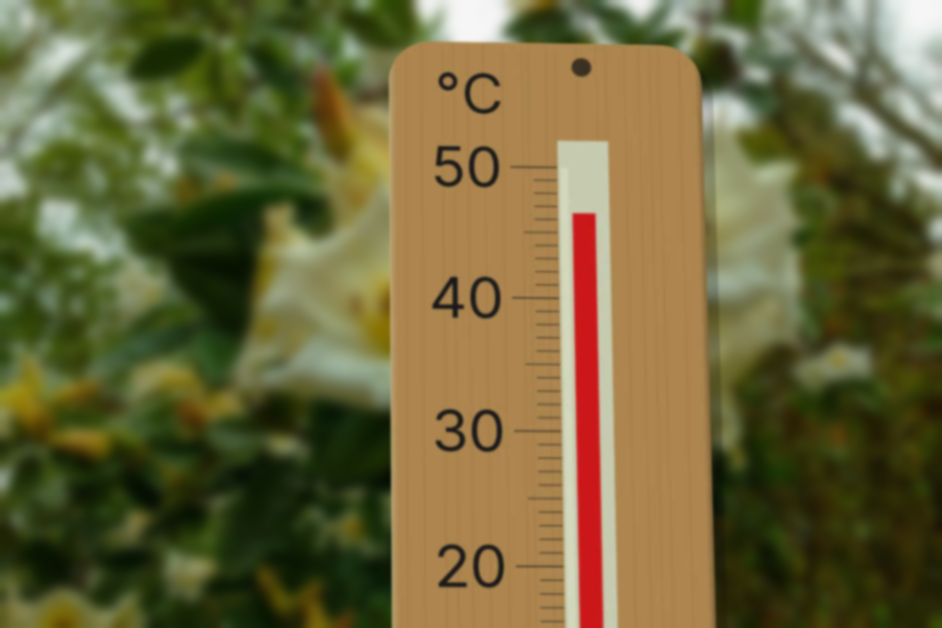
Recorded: 46.5 °C
